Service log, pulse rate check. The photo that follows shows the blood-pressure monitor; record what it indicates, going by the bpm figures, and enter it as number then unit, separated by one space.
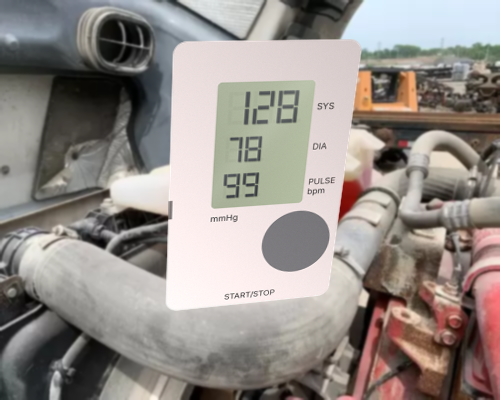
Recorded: 99 bpm
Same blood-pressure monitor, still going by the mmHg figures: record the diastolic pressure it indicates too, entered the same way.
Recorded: 78 mmHg
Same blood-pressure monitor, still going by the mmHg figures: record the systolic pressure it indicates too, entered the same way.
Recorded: 128 mmHg
